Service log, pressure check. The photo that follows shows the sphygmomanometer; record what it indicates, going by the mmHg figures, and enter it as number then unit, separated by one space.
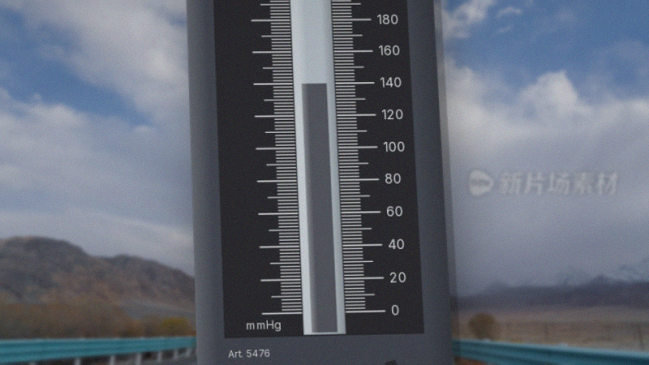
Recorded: 140 mmHg
